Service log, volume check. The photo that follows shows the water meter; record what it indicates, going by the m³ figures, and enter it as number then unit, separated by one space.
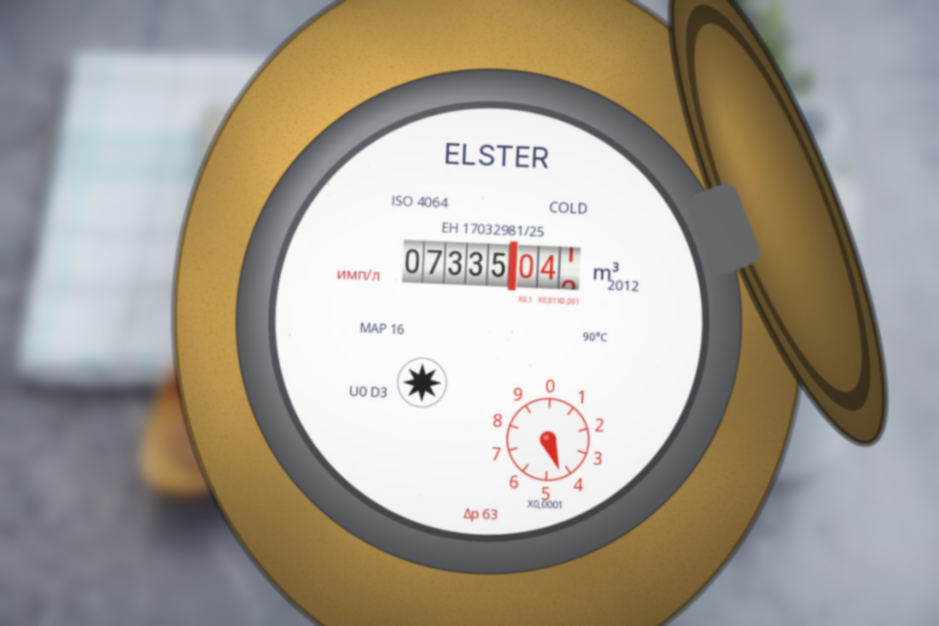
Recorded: 7335.0414 m³
